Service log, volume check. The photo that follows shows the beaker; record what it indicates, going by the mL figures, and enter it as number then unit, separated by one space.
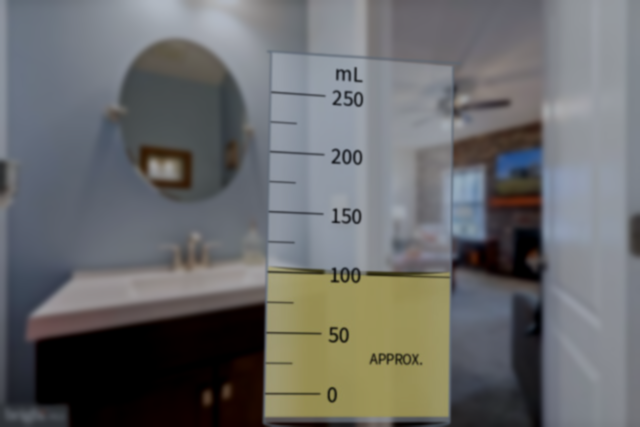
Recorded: 100 mL
